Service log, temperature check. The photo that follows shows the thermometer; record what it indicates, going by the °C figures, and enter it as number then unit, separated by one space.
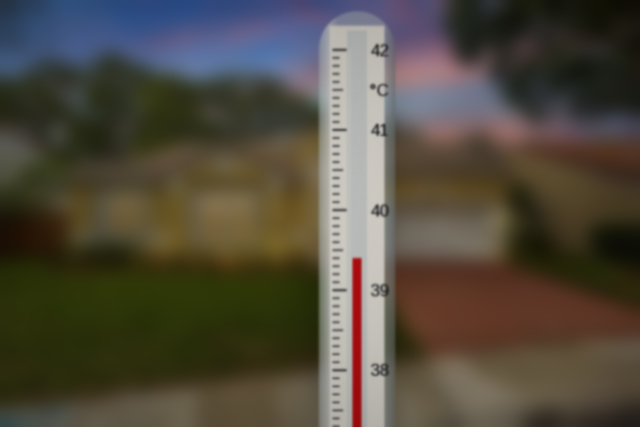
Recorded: 39.4 °C
